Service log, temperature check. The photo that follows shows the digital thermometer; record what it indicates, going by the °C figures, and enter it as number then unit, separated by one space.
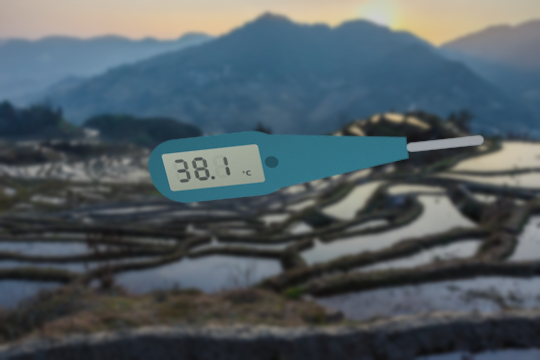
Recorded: 38.1 °C
